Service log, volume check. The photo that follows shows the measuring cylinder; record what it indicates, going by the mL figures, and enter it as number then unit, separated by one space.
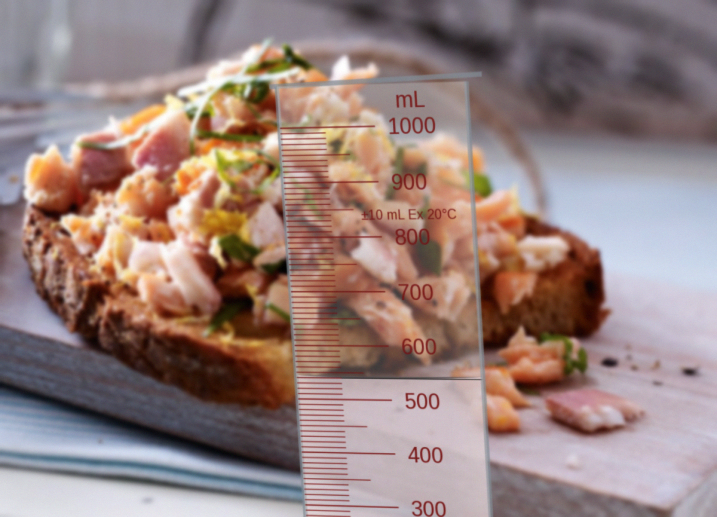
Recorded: 540 mL
